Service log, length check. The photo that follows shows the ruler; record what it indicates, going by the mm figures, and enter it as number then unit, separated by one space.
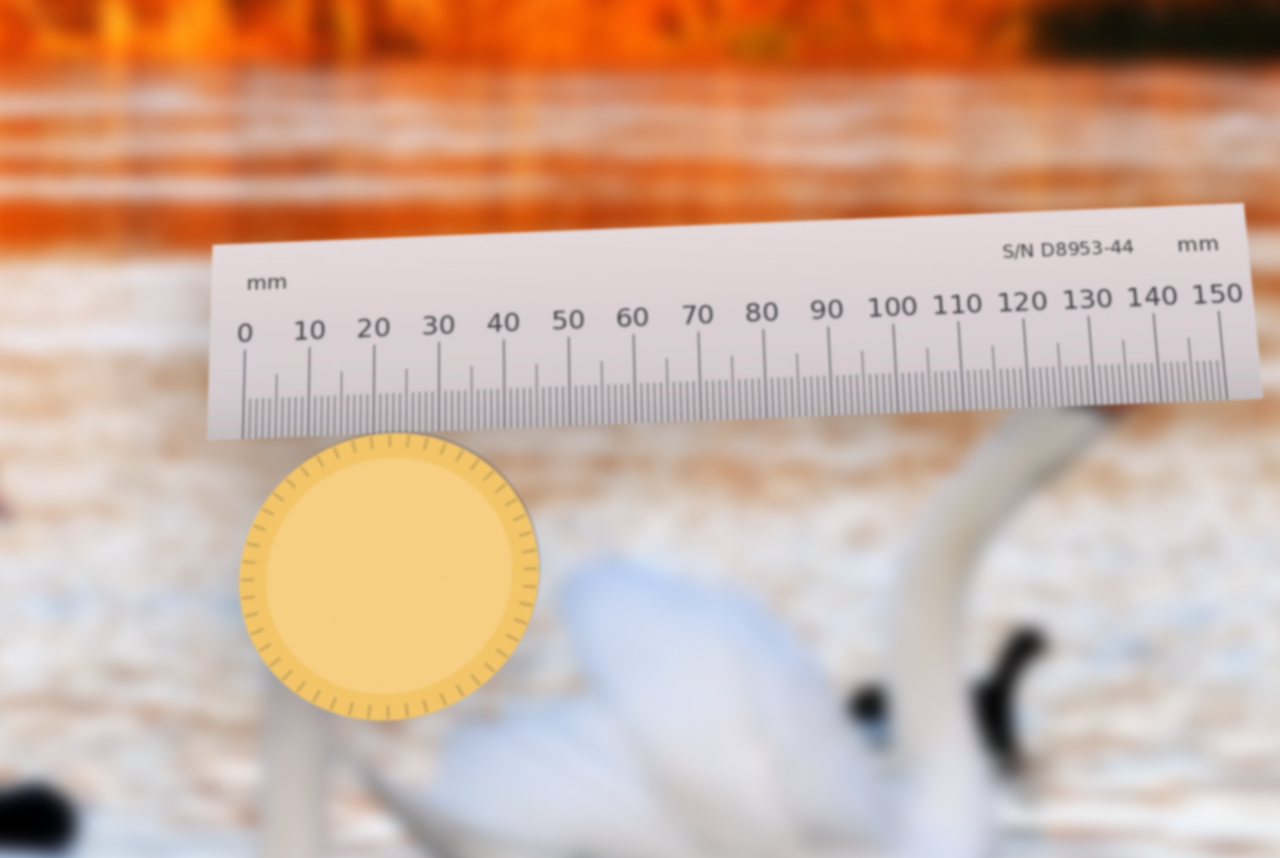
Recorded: 45 mm
